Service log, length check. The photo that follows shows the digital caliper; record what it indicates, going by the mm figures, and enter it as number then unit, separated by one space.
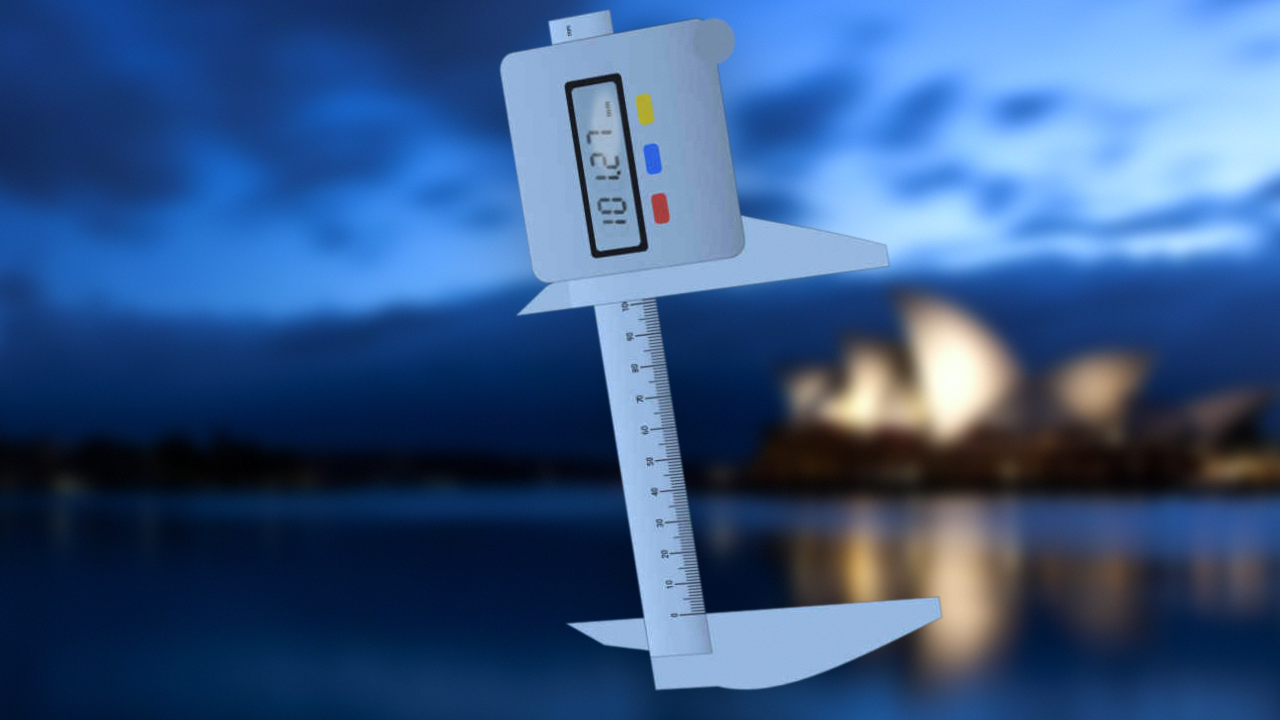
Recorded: 101.27 mm
